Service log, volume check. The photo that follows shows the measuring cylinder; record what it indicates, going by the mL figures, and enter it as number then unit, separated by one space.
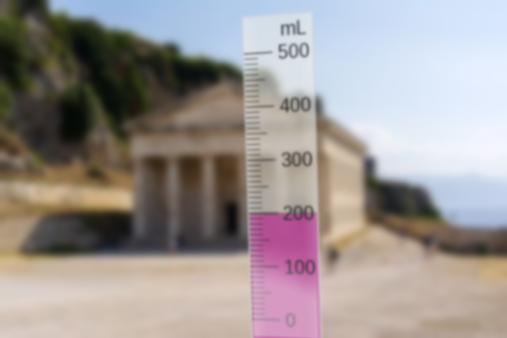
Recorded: 200 mL
